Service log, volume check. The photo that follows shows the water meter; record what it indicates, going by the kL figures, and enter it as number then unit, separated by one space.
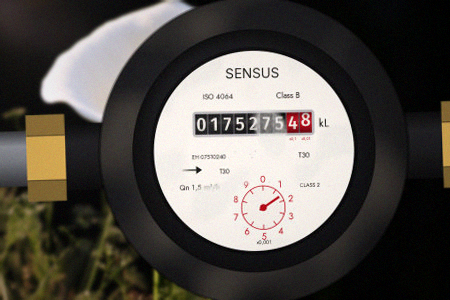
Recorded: 175275.481 kL
